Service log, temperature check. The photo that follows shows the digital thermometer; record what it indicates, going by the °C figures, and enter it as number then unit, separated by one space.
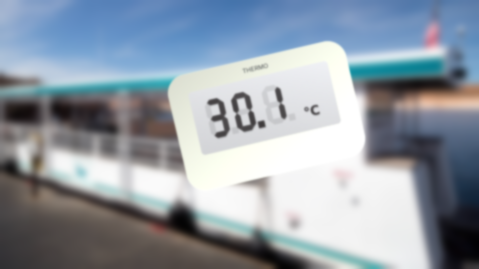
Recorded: 30.1 °C
